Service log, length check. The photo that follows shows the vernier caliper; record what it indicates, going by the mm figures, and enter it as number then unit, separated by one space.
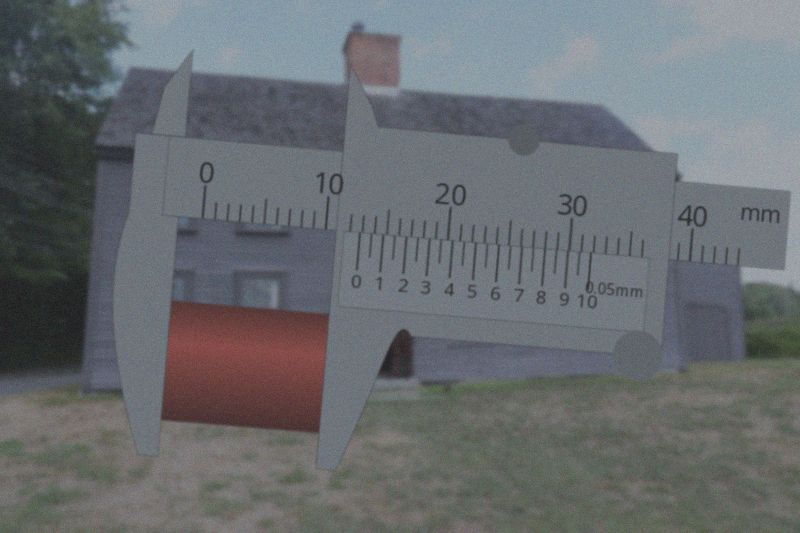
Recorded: 12.8 mm
